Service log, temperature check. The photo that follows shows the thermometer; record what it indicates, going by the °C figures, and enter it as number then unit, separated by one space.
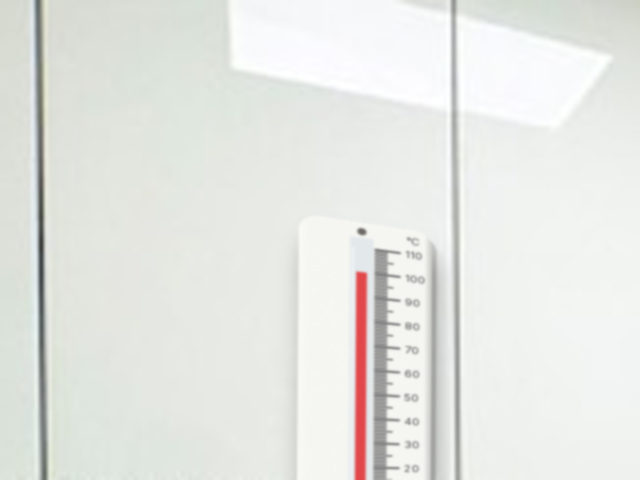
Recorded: 100 °C
